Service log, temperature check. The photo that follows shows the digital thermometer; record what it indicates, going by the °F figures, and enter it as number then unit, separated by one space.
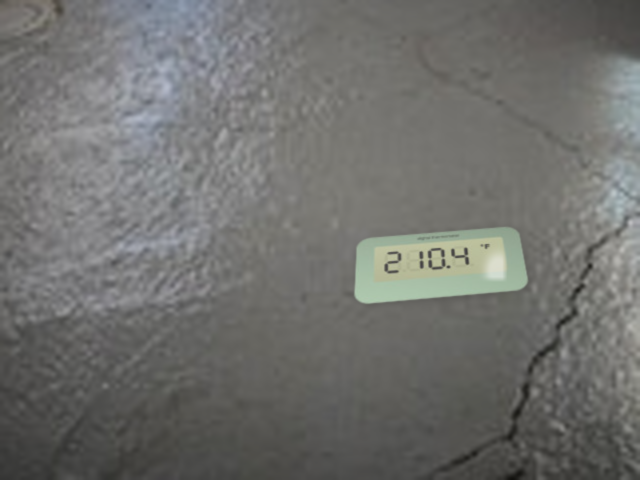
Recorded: 210.4 °F
